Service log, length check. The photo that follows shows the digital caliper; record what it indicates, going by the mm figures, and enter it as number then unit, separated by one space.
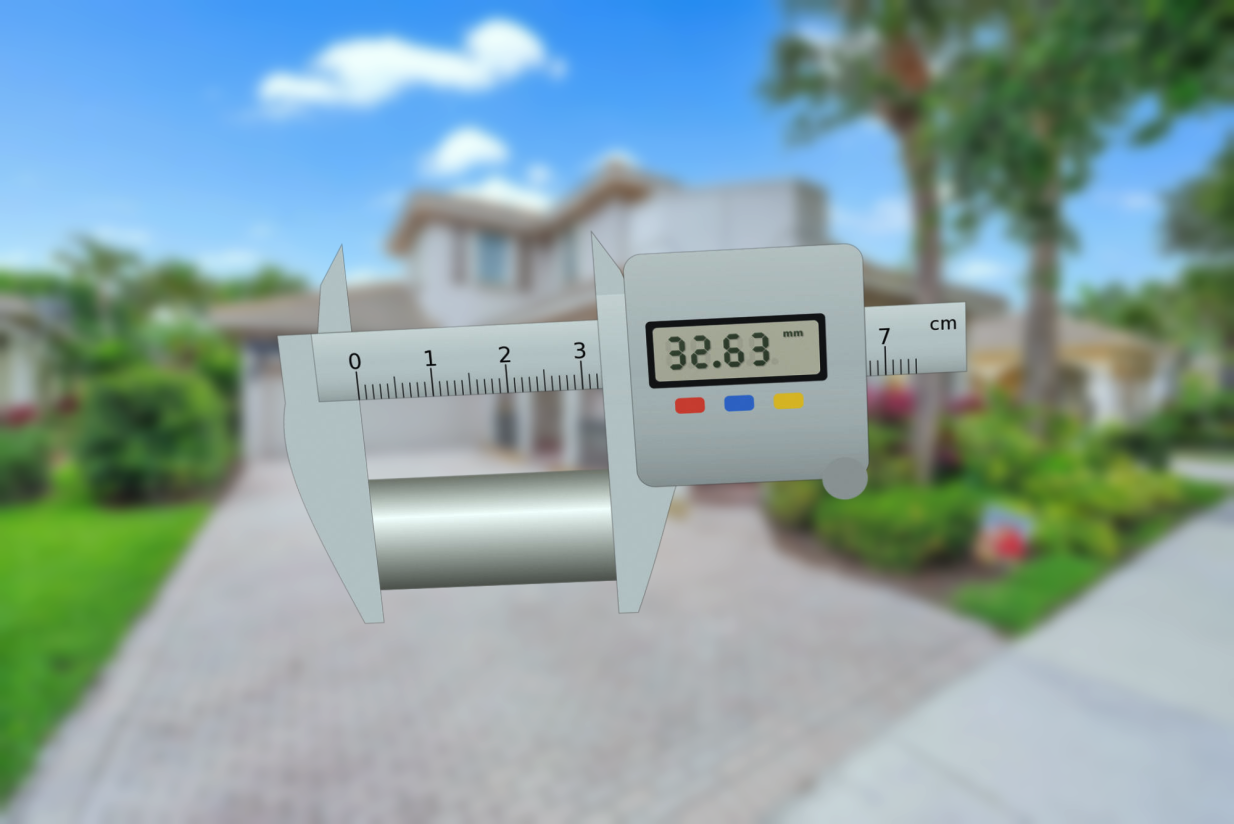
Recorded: 32.63 mm
